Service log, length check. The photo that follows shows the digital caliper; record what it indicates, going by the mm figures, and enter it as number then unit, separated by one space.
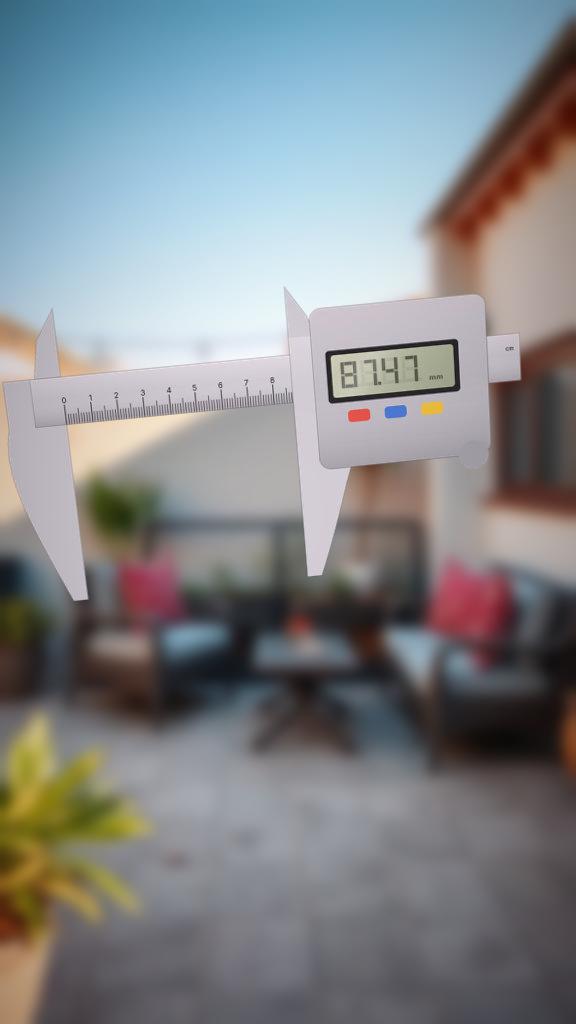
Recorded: 87.47 mm
